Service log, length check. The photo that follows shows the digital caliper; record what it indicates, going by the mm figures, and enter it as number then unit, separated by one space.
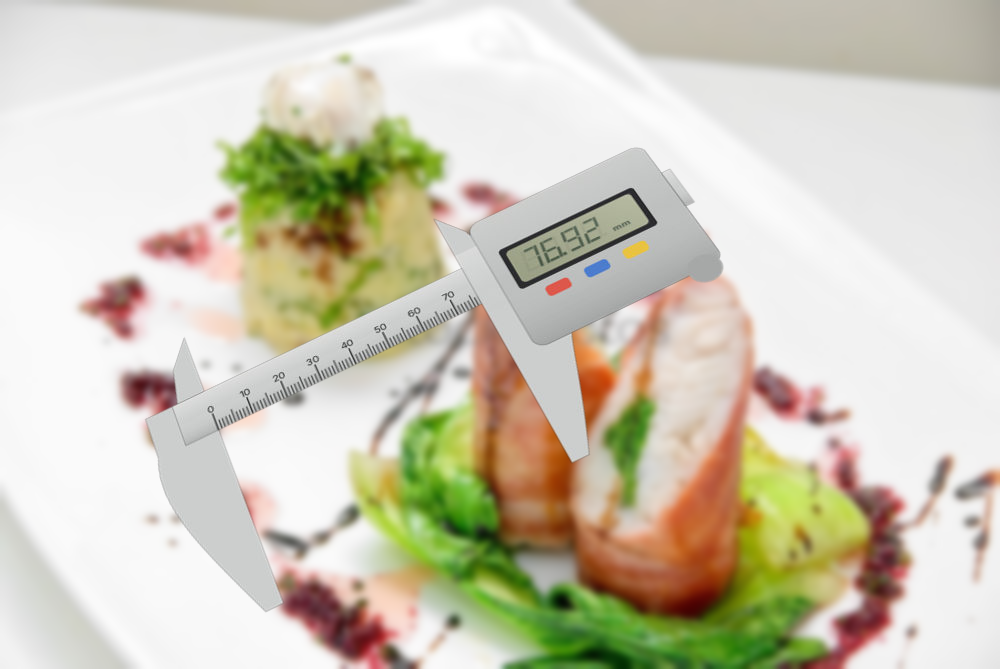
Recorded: 76.92 mm
